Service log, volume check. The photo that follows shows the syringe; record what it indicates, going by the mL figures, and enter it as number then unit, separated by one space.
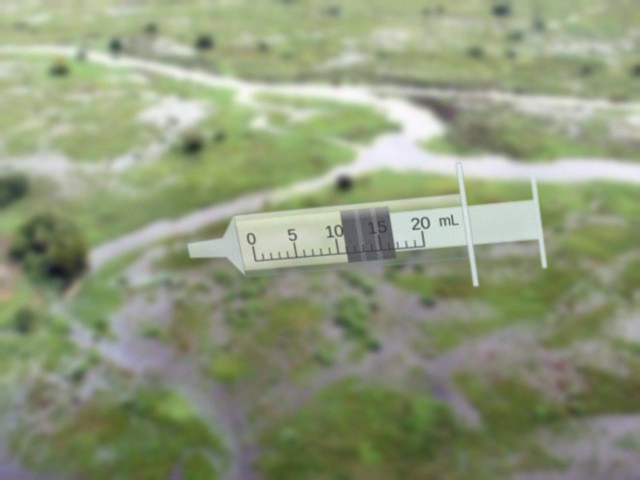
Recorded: 11 mL
